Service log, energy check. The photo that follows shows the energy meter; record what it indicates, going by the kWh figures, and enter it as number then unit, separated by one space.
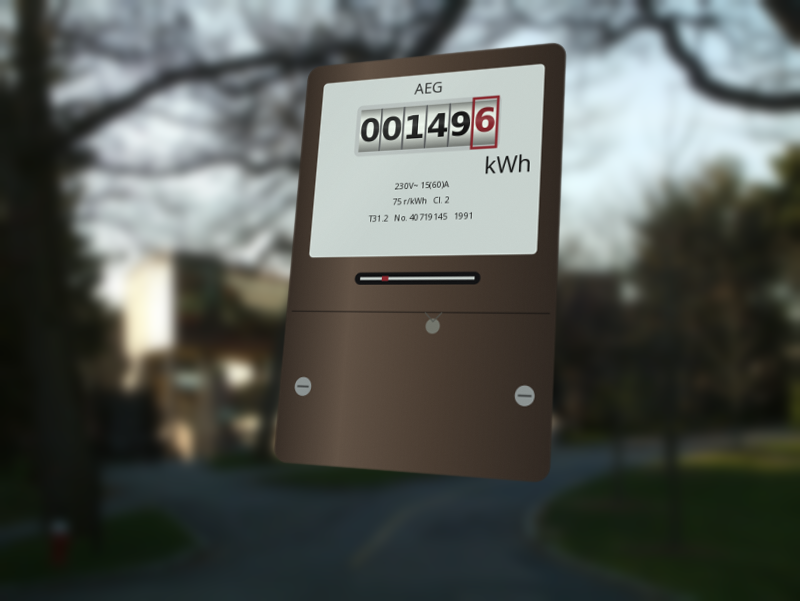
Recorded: 149.6 kWh
